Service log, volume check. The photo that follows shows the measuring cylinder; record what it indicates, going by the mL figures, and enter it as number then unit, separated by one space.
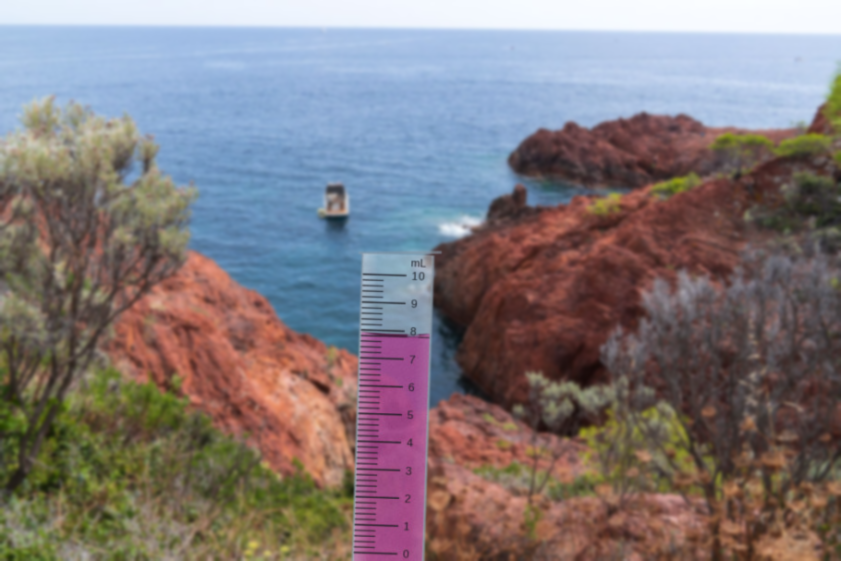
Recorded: 7.8 mL
